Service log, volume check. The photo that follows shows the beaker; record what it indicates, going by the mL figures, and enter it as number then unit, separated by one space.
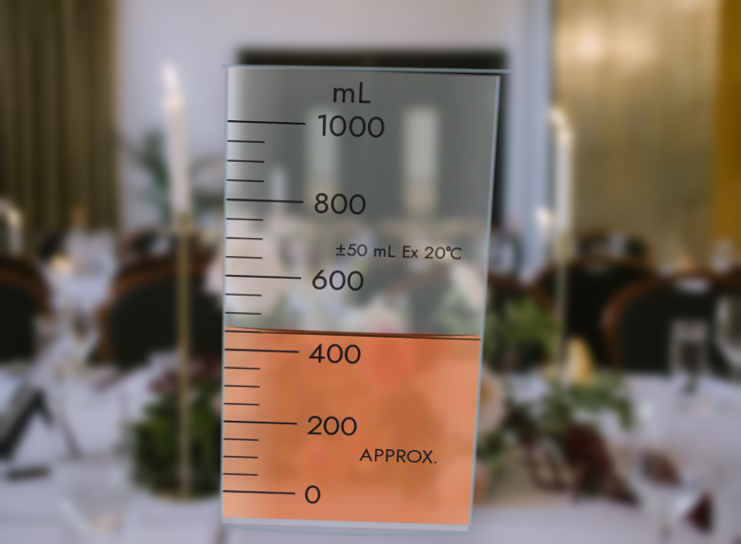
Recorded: 450 mL
